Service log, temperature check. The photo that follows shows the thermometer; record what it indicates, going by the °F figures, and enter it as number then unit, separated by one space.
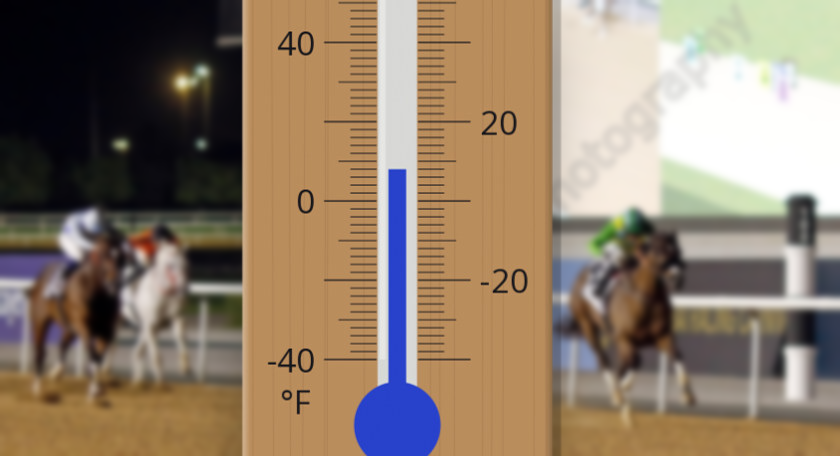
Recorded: 8 °F
